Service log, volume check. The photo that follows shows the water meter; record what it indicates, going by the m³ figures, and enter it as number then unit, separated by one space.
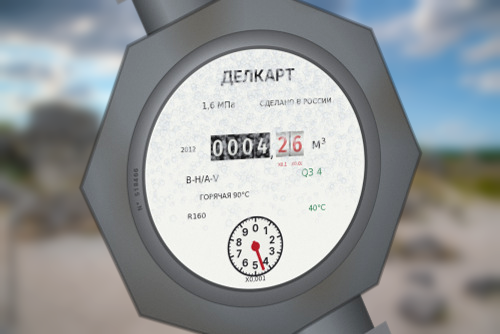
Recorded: 4.264 m³
